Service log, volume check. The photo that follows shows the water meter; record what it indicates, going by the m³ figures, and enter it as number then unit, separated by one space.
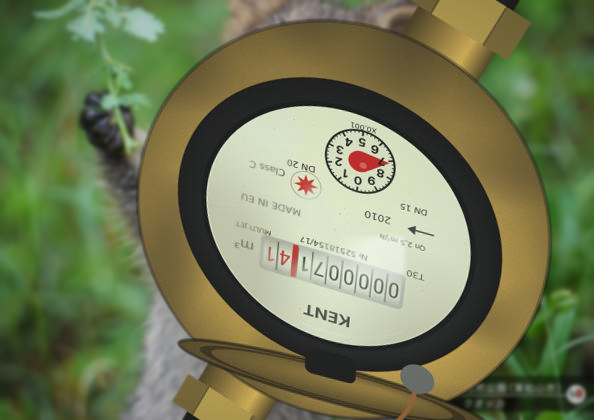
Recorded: 71.417 m³
